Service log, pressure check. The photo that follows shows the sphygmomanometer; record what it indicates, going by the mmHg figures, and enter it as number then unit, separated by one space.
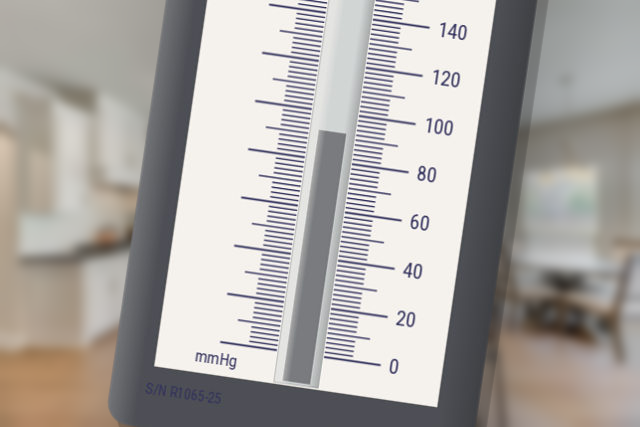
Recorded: 92 mmHg
